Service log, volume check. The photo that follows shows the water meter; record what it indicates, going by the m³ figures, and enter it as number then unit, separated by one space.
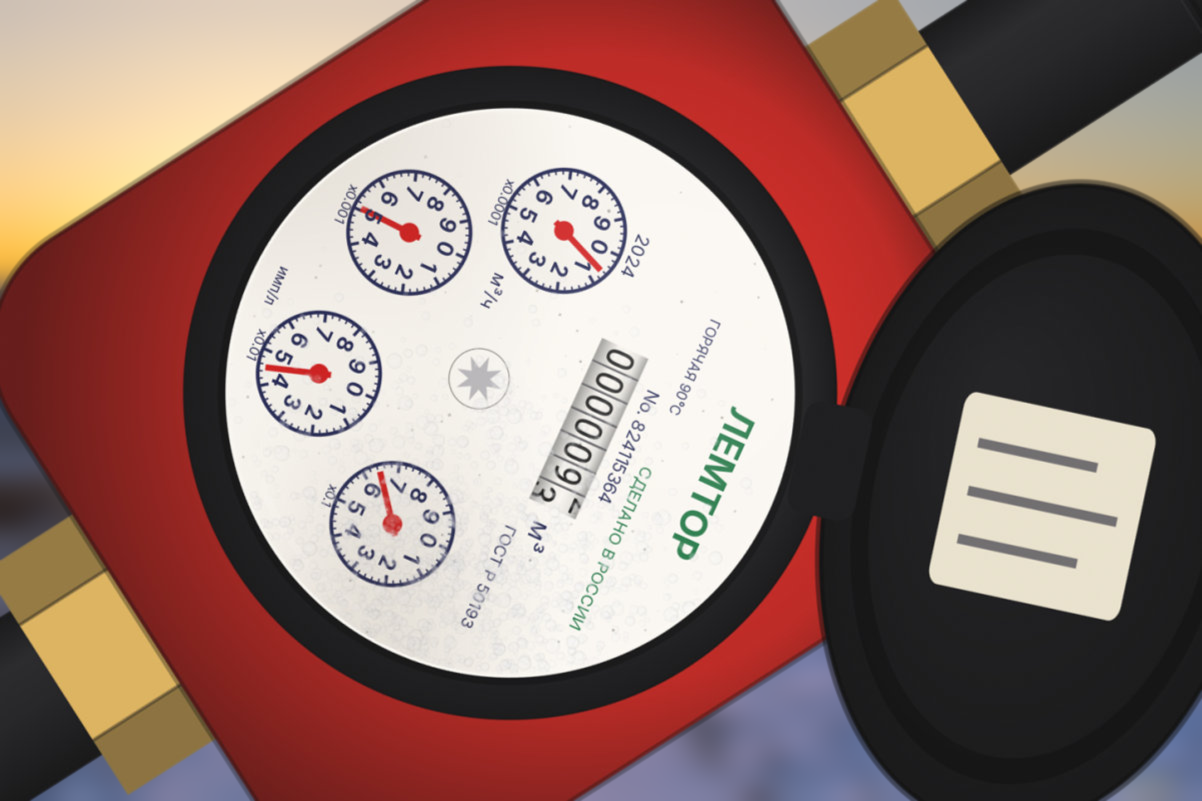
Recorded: 92.6450 m³
